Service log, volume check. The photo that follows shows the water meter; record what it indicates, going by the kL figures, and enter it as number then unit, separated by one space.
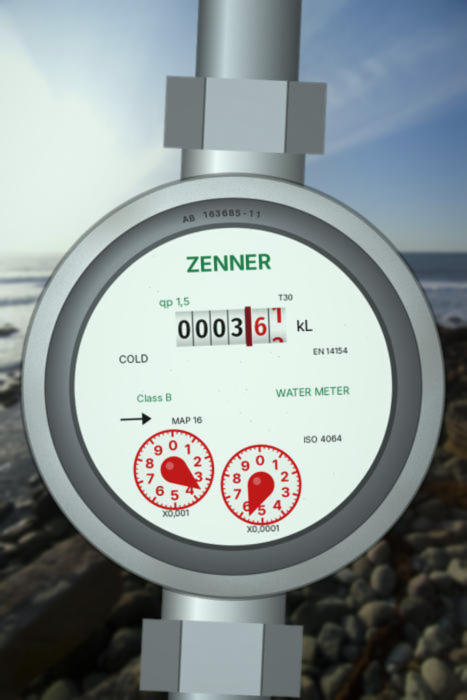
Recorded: 3.6135 kL
